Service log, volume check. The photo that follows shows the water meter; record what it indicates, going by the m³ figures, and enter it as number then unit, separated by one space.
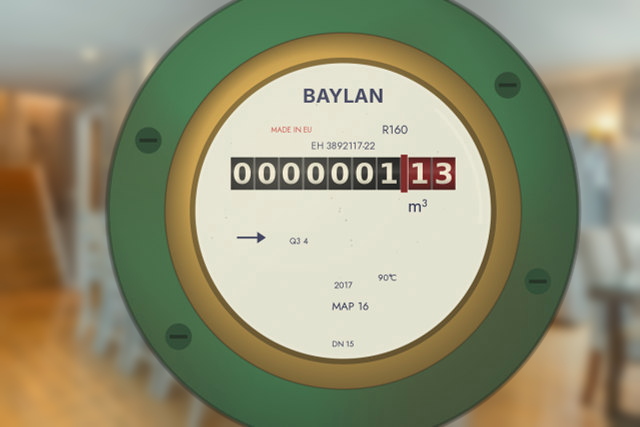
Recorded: 1.13 m³
